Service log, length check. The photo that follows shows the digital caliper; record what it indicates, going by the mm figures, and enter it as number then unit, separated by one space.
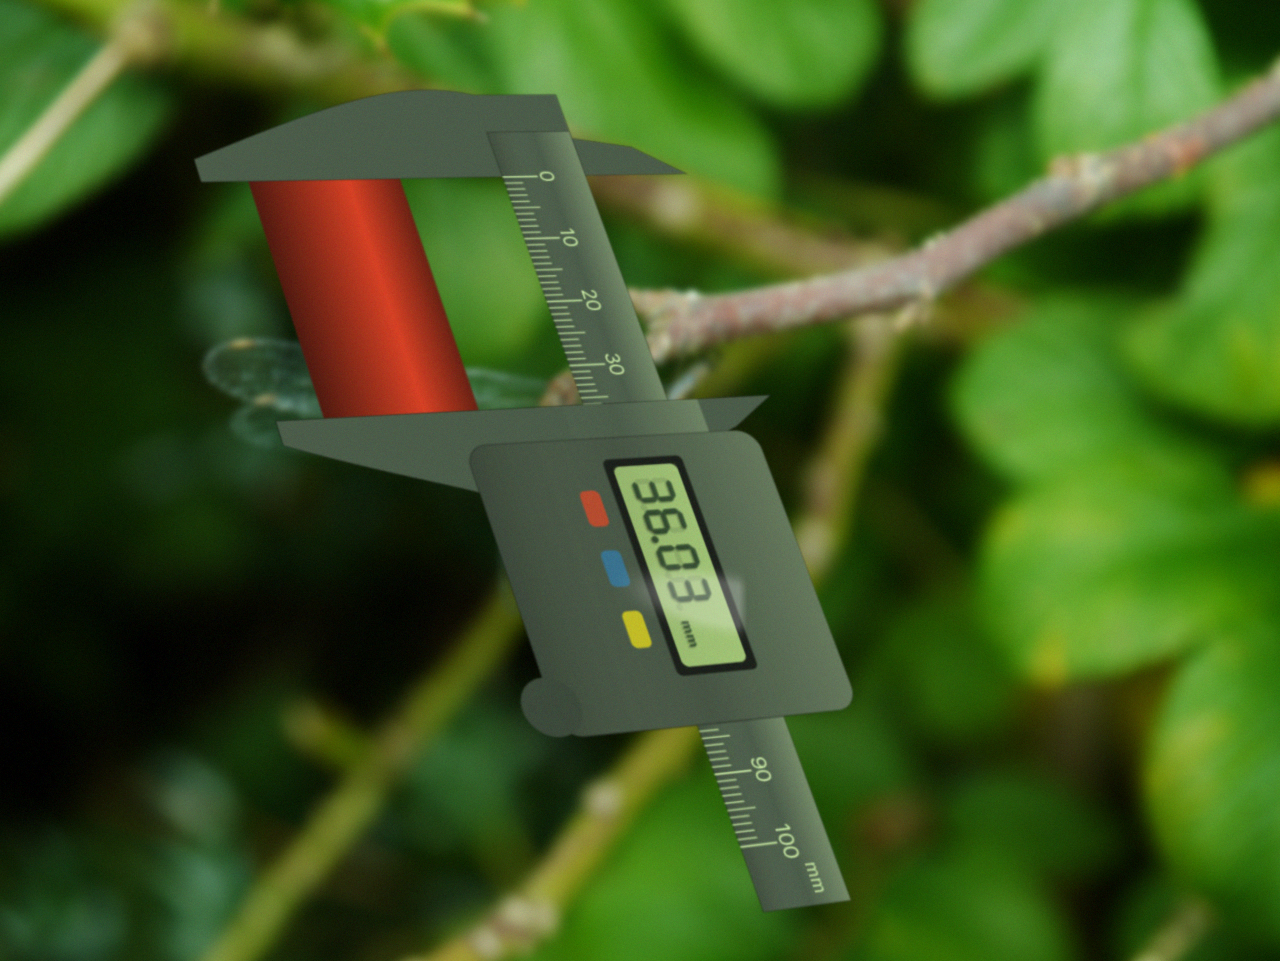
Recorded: 36.03 mm
